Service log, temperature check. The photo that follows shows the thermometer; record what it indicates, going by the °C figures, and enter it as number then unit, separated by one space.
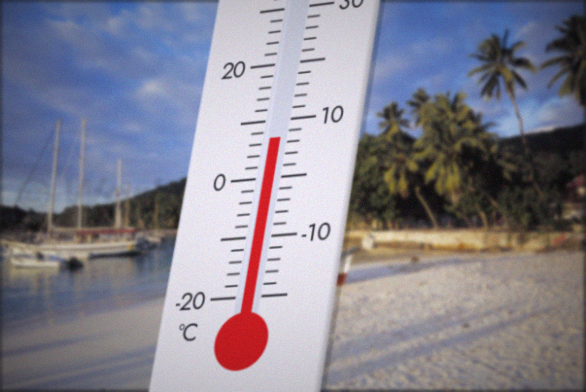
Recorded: 7 °C
